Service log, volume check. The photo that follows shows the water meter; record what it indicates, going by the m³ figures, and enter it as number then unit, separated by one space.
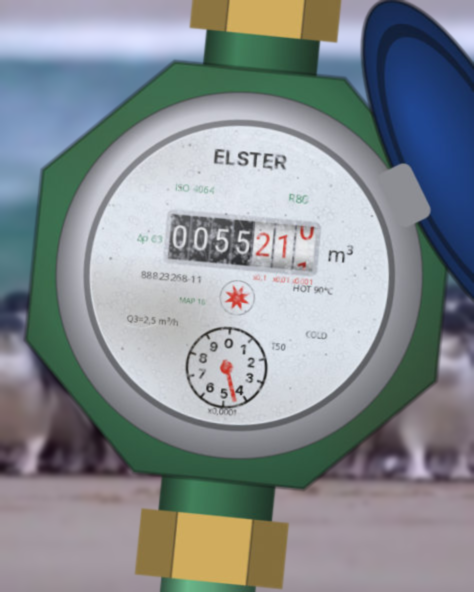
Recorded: 55.2104 m³
